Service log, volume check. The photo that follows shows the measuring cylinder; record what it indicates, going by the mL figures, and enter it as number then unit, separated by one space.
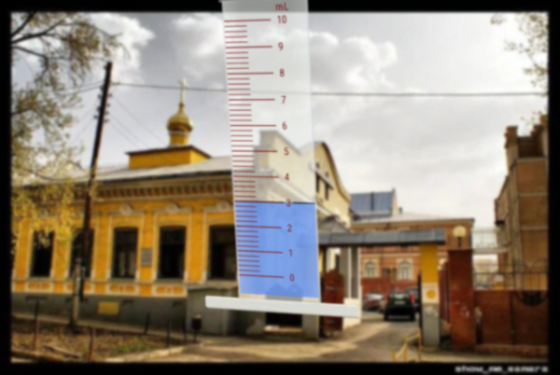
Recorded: 3 mL
